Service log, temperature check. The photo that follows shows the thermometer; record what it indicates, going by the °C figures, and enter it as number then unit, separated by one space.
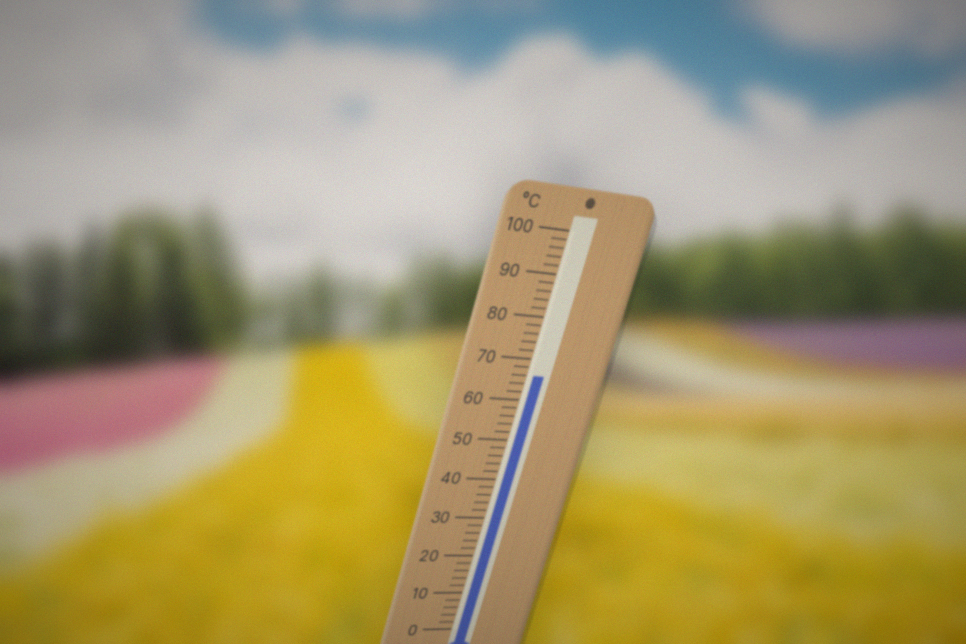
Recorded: 66 °C
